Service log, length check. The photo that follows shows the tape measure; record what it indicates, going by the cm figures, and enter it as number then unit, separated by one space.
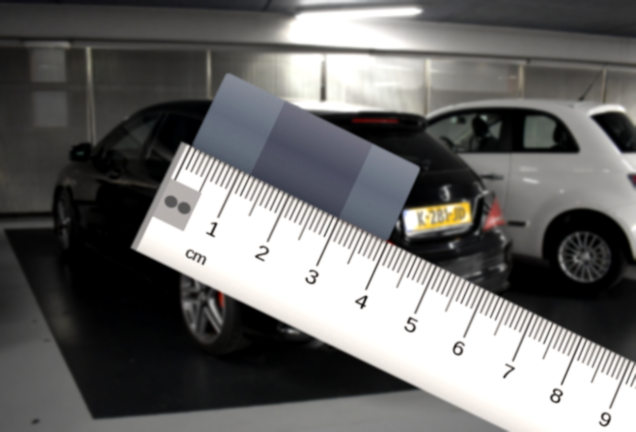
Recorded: 4 cm
